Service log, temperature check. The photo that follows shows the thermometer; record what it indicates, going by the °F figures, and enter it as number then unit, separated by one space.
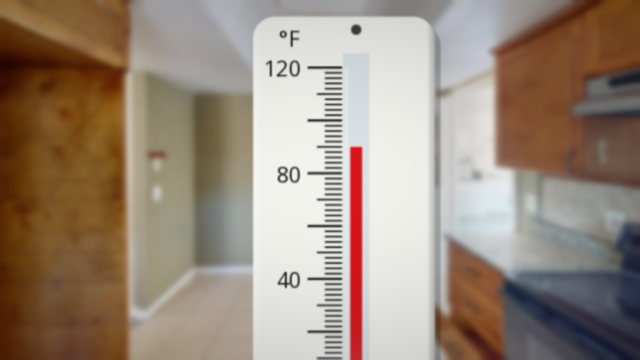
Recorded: 90 °F
